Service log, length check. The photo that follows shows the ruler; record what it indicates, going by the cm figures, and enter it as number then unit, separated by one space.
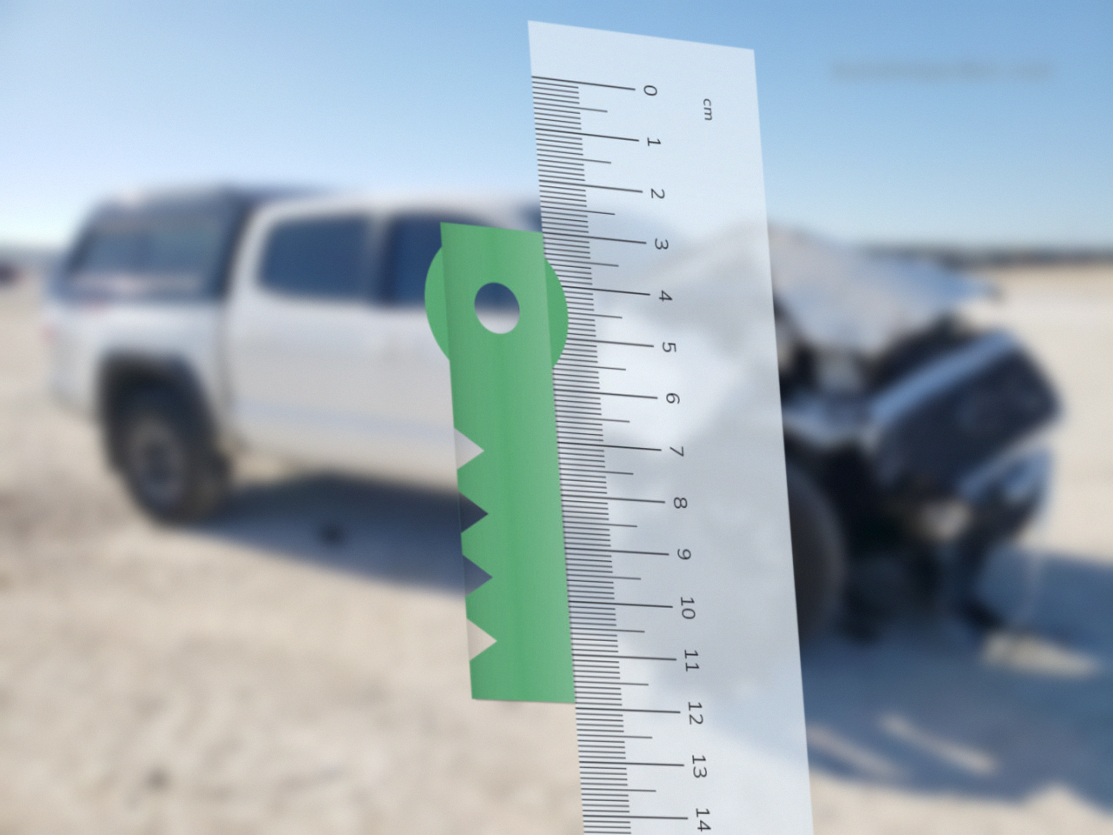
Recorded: 8.9 cm
